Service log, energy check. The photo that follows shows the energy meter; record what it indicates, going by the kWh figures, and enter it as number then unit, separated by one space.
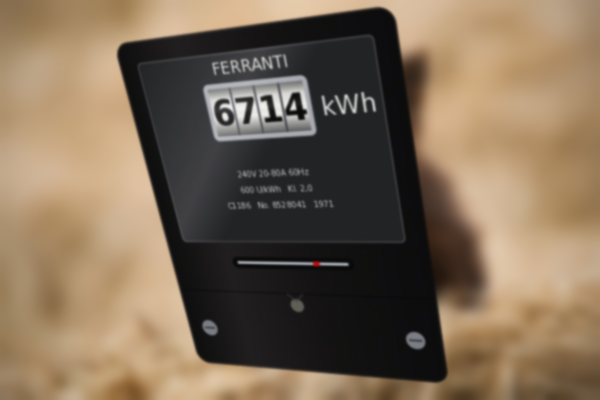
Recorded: 6714 kWh
